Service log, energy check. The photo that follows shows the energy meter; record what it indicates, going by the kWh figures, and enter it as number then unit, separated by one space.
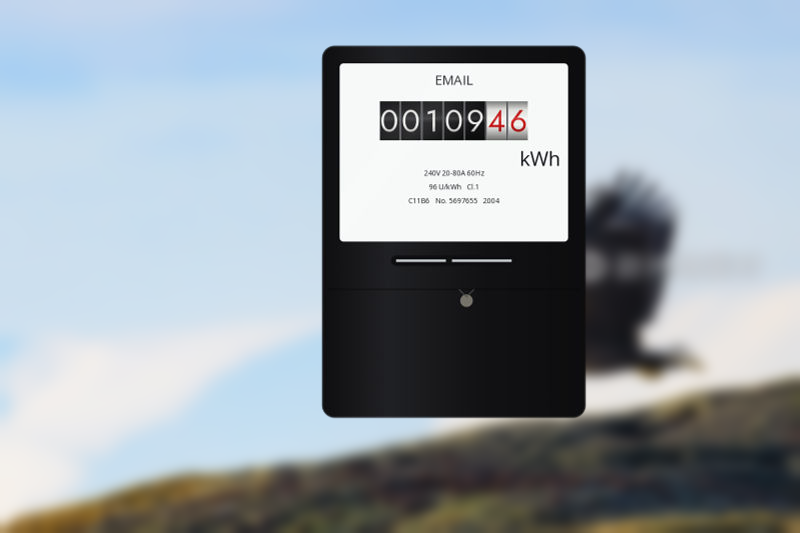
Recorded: 109.46 kWh
